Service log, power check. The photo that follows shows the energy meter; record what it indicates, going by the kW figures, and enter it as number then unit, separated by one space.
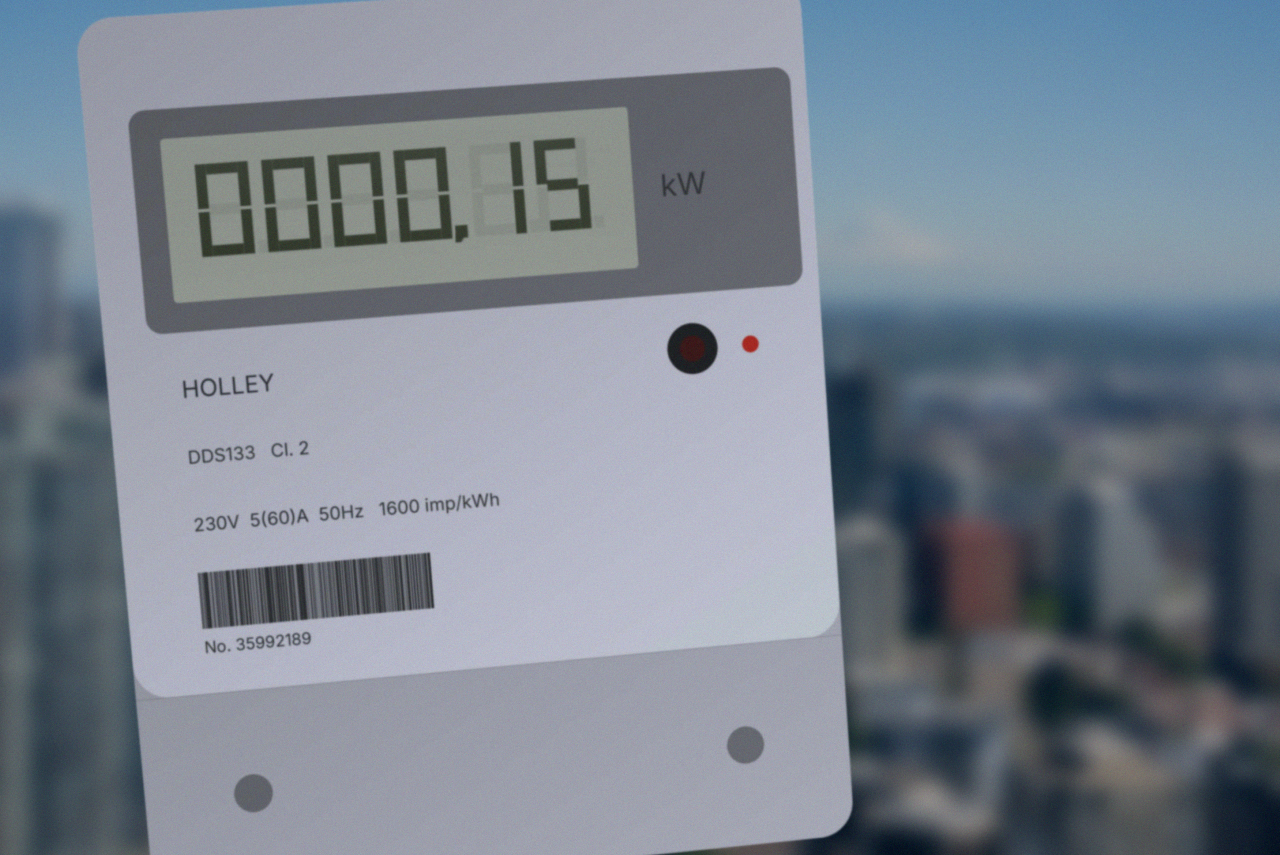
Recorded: 0.15 kW
